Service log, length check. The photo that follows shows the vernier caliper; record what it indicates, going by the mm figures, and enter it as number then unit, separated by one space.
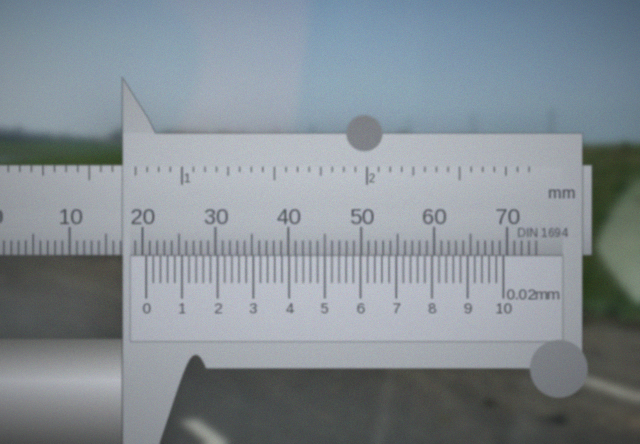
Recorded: 20.5 mm
